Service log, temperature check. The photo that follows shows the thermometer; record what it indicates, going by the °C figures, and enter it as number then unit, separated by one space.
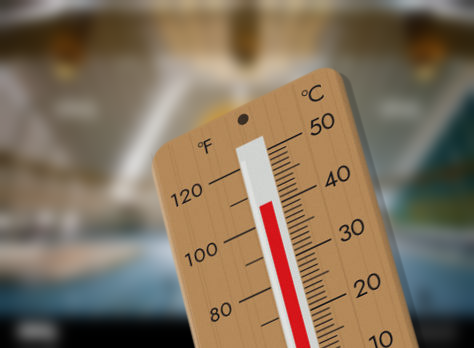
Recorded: 41 °C
